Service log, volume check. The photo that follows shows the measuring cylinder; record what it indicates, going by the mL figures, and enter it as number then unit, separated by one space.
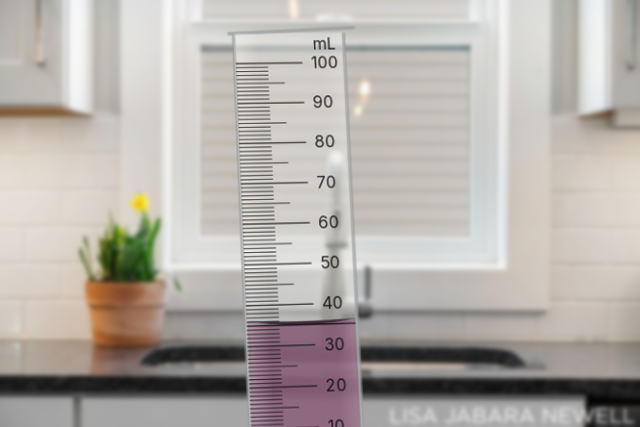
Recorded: 35 mL
